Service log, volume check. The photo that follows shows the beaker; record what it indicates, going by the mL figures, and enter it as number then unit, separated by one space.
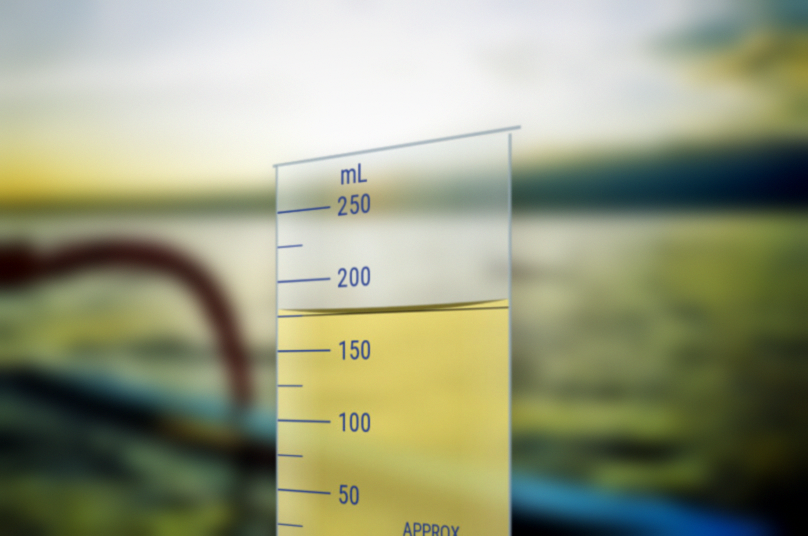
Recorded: 175 mL
